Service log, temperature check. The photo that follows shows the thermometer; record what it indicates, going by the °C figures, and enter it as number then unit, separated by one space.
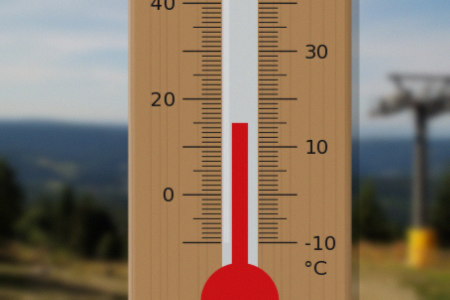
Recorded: 15 °C
